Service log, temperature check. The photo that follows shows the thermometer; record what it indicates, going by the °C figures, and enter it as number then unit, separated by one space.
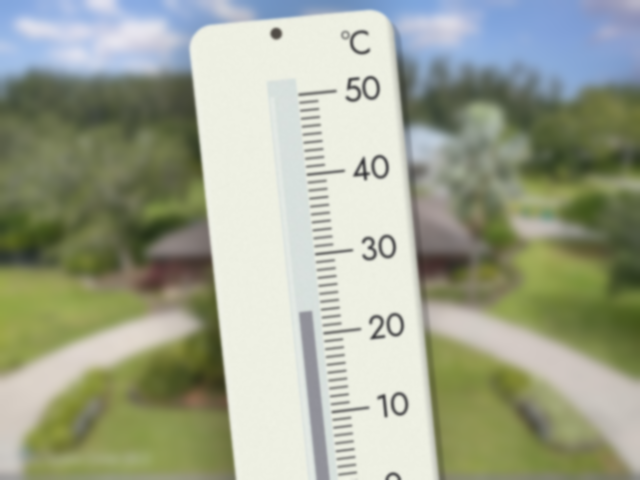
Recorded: 23 °C
